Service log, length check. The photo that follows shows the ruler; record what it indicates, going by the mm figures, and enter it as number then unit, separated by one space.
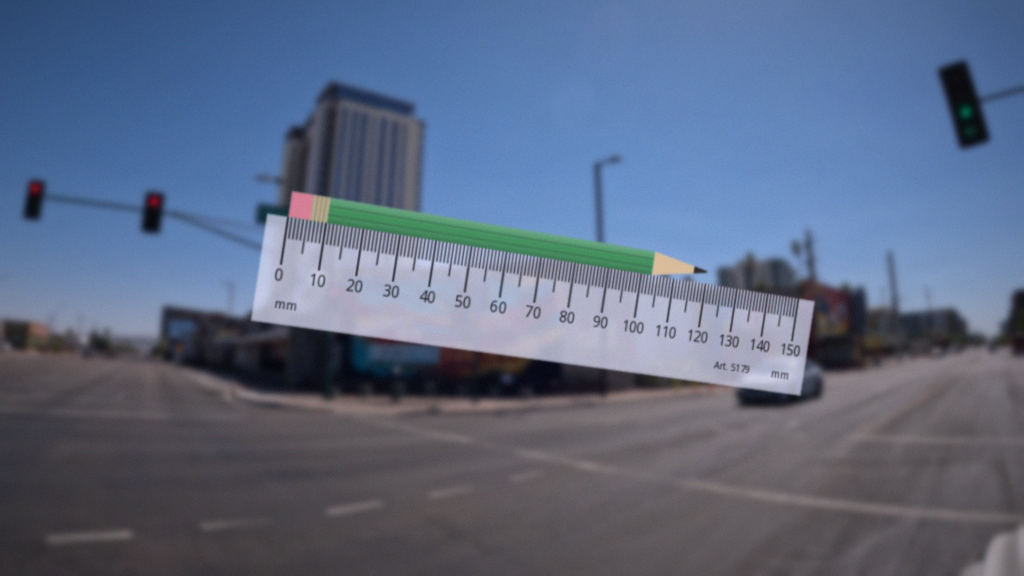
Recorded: 120 mm
